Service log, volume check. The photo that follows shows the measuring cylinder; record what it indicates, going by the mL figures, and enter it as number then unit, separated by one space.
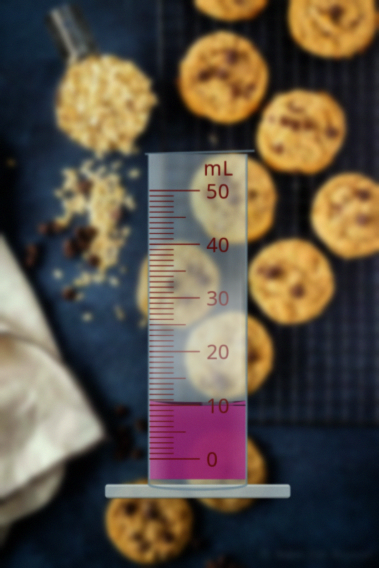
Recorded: 10 mL
